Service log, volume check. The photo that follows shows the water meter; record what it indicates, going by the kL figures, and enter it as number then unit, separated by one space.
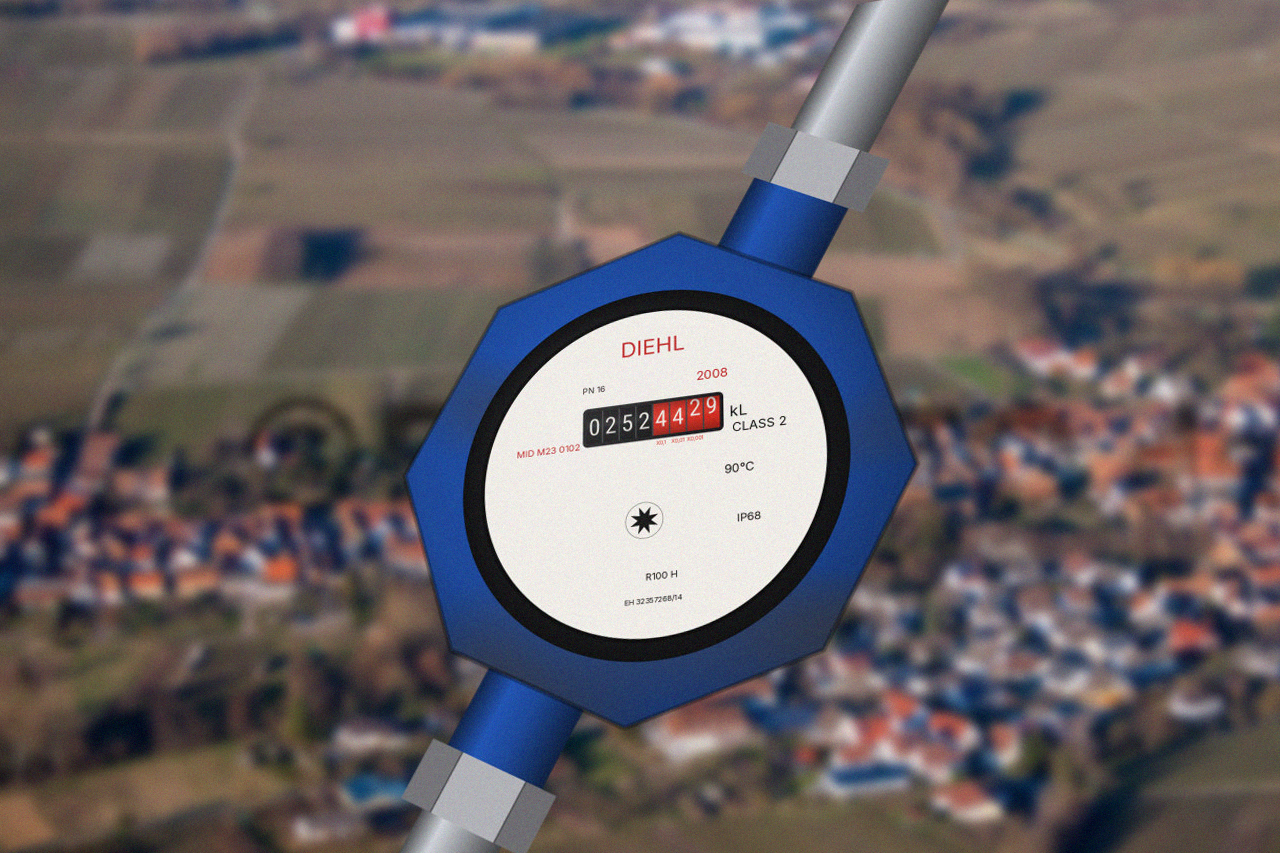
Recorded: 252.4429 kL
